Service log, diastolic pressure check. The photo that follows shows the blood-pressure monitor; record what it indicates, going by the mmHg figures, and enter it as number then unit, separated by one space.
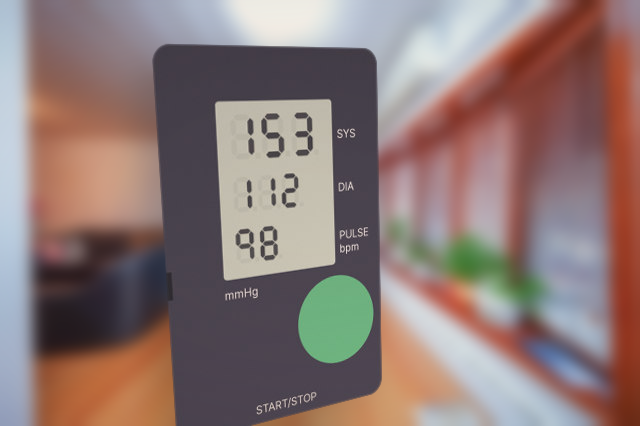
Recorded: 112 mmHg
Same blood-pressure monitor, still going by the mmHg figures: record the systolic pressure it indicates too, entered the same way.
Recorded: 153 mmHg
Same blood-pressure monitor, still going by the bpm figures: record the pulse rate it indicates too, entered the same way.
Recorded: 98 bpm
